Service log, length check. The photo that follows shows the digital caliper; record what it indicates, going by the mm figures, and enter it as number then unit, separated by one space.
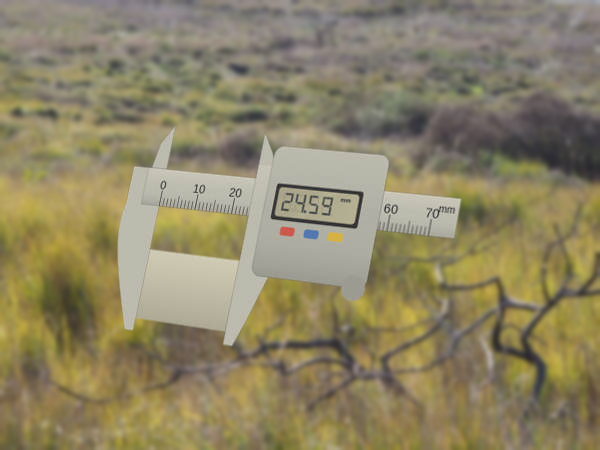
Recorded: 24.59 mm
